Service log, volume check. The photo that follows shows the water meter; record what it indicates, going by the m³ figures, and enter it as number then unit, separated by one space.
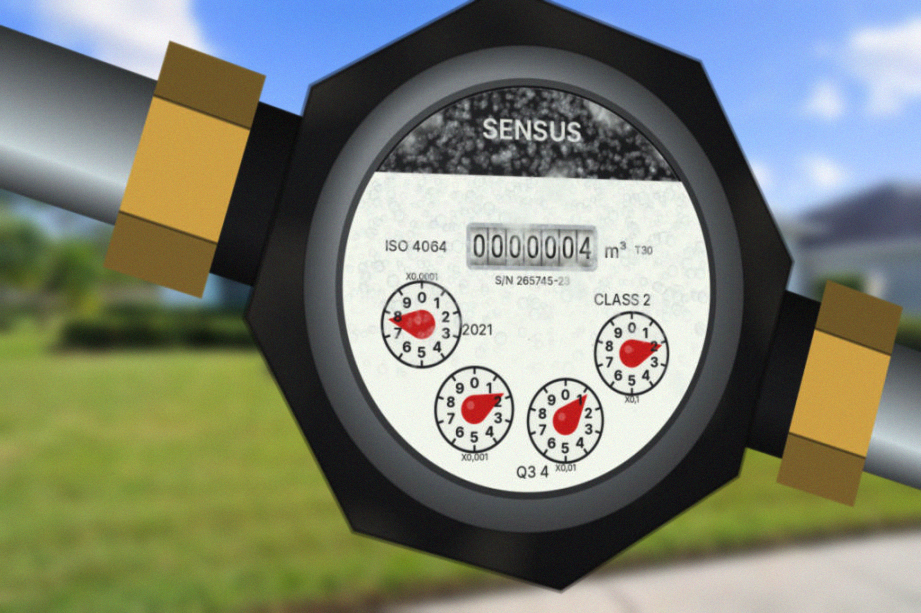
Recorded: 4.2117 m³
